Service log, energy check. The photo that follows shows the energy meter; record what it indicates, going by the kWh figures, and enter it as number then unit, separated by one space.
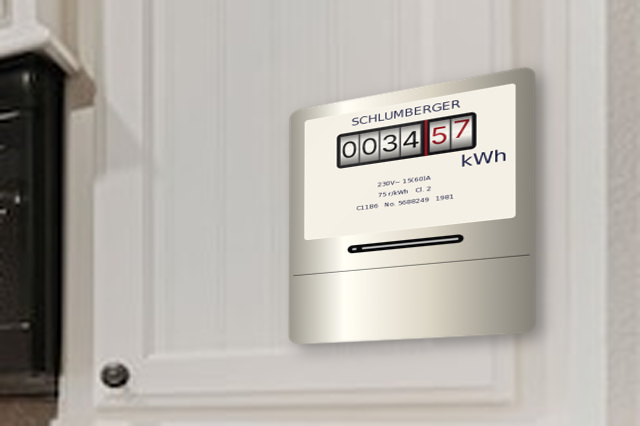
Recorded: 34.57 kWh
